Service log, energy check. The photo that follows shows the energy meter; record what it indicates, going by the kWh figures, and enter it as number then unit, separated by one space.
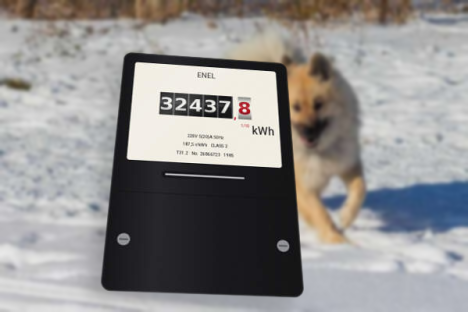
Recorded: 32437.8 kWh
